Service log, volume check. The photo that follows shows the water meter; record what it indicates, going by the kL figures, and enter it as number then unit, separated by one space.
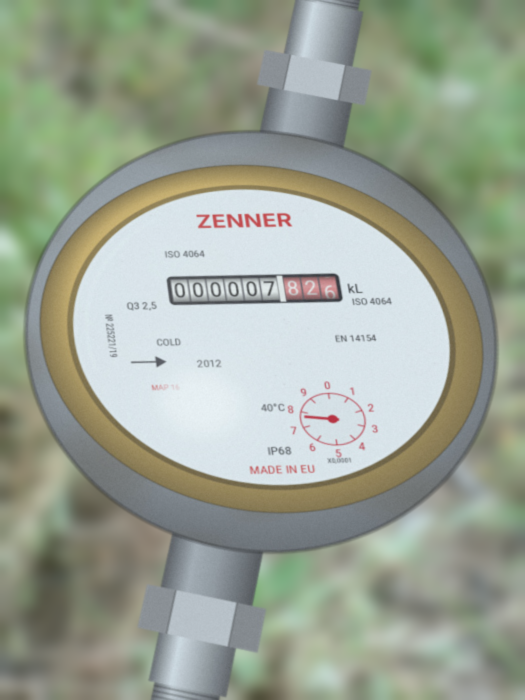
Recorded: 7.8257 kL
